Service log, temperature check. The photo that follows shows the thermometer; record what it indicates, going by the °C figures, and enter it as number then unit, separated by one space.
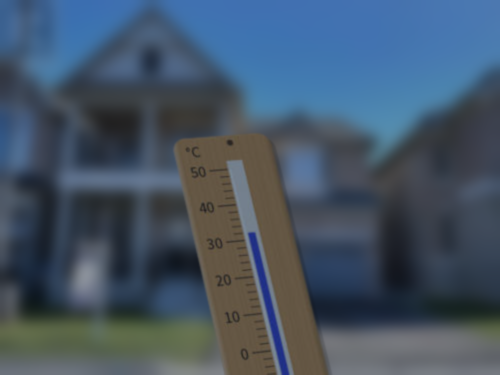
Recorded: 32 °C
